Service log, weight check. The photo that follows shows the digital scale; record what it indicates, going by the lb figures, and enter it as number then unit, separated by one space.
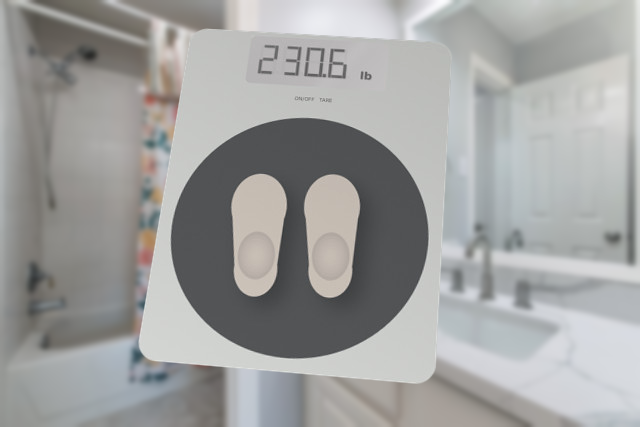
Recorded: 230.6 lb
